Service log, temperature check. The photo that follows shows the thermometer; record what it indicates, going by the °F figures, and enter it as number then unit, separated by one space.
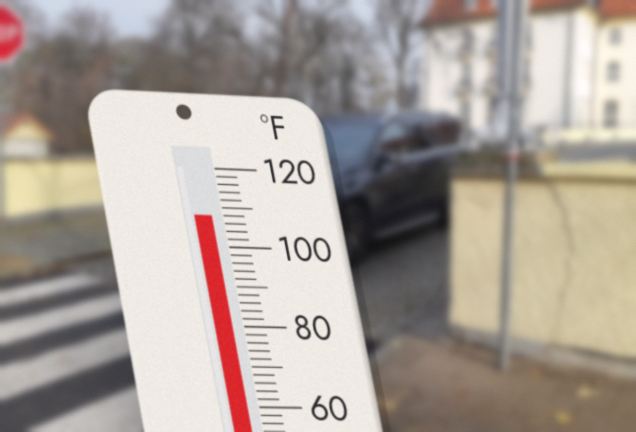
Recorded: 108 °F
